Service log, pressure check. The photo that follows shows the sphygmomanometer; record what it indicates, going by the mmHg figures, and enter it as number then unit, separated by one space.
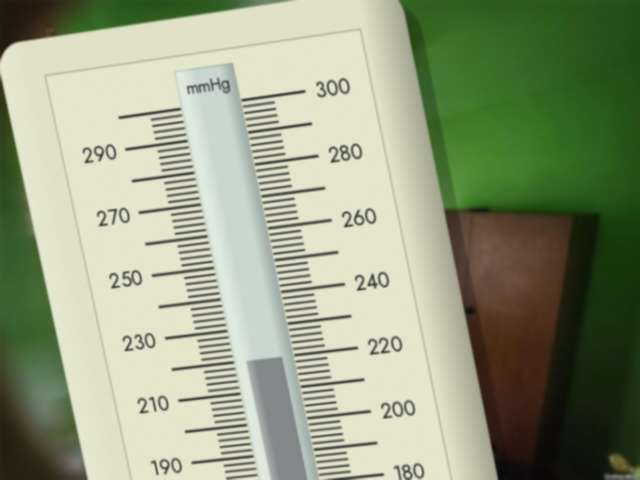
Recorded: 220 mmHg
